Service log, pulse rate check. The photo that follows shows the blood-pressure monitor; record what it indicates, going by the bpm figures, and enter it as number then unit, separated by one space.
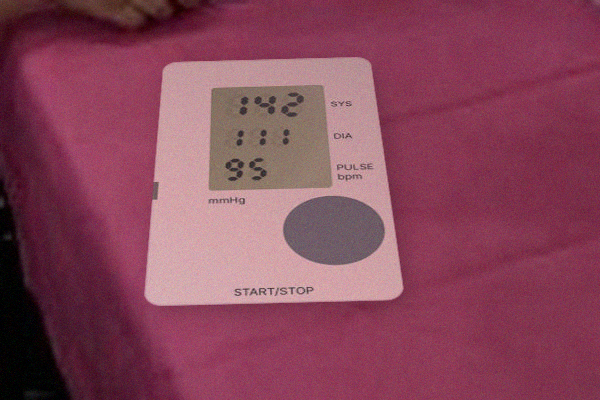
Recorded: 95 bpm
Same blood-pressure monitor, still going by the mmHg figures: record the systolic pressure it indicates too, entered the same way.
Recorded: 142 mmHg
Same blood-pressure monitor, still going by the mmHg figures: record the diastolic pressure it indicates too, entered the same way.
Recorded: 111 mmHg
